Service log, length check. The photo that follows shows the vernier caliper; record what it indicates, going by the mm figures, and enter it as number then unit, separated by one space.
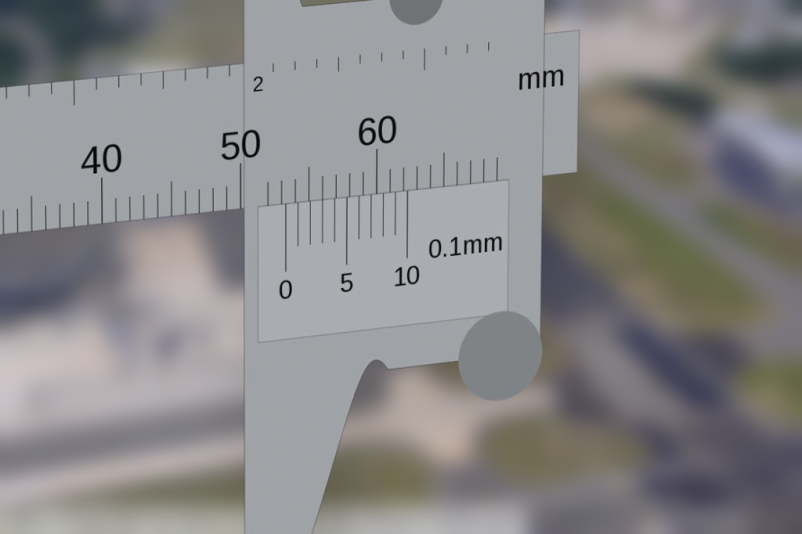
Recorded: 53.3 mm
